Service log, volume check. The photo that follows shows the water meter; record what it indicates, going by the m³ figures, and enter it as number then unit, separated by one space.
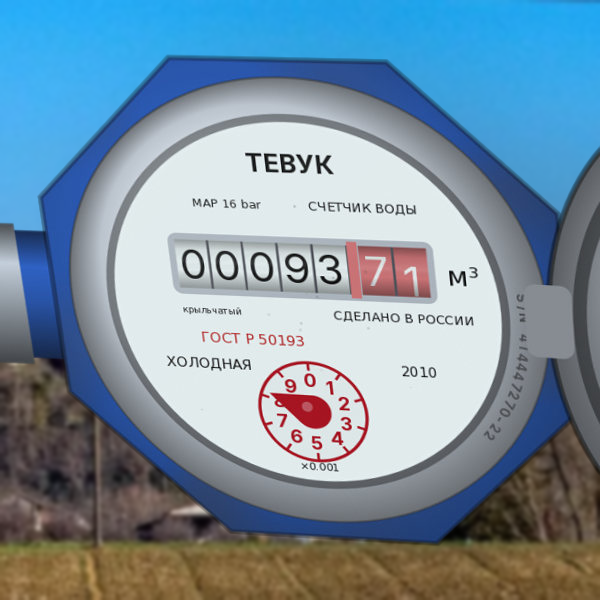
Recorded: 93.708 m³
